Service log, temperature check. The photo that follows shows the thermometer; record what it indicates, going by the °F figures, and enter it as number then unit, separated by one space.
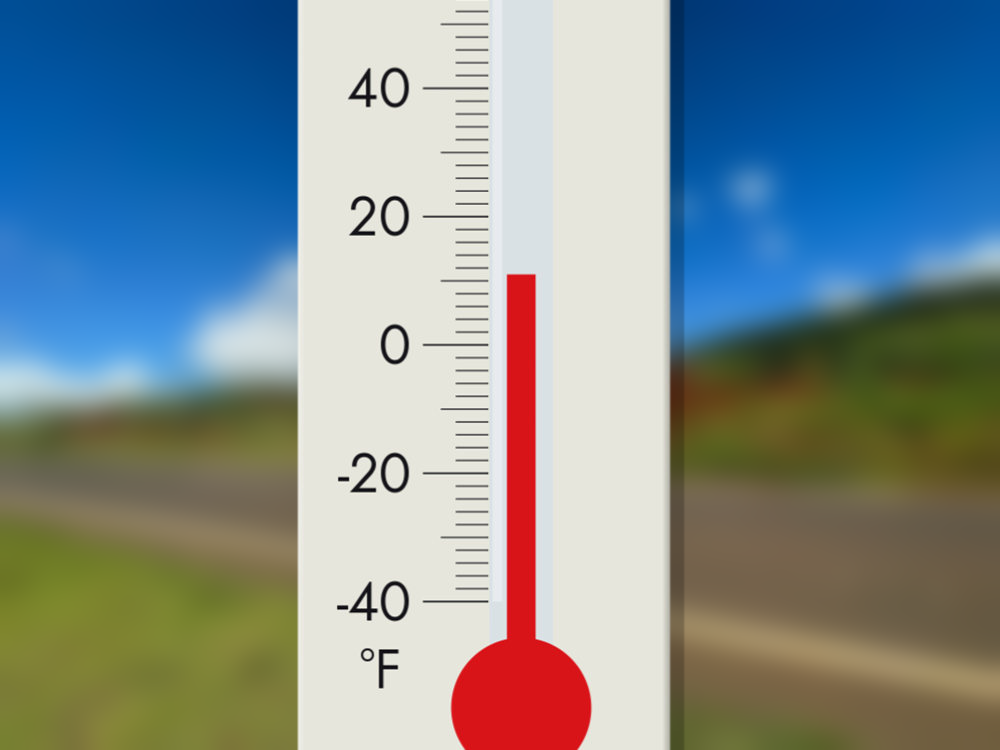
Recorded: 11 °F
